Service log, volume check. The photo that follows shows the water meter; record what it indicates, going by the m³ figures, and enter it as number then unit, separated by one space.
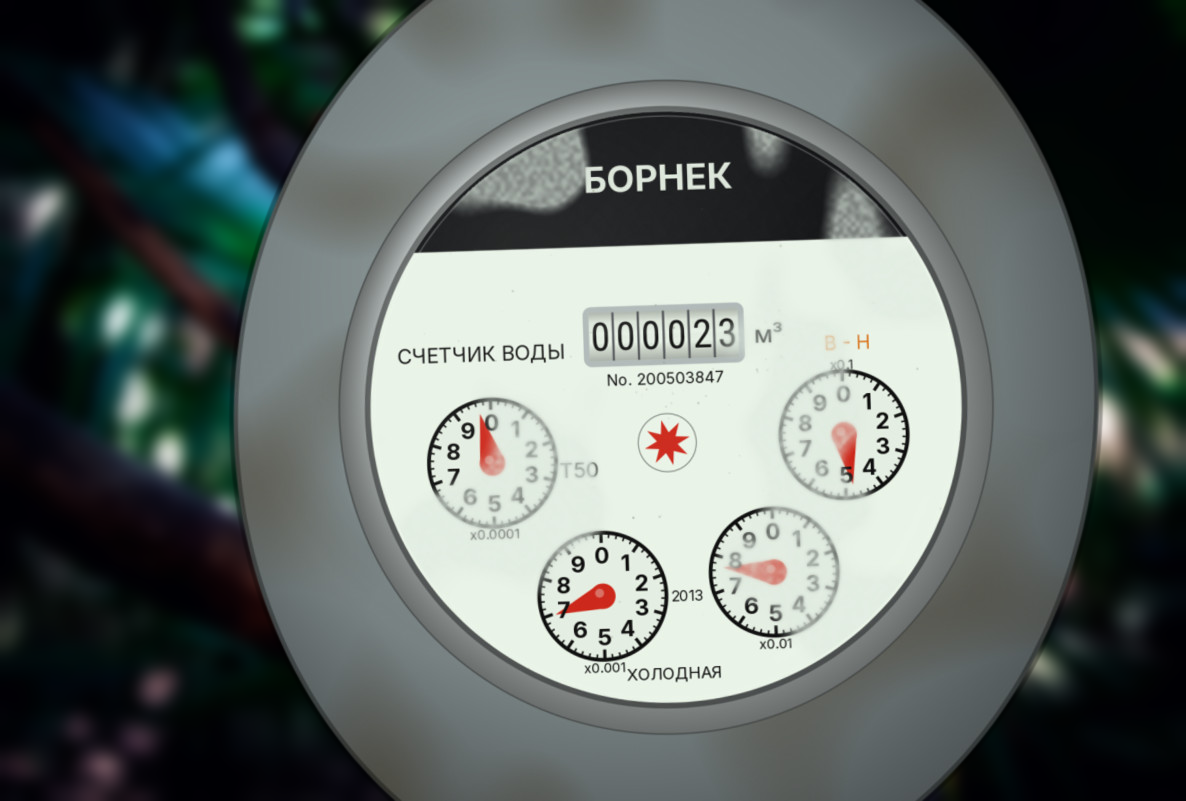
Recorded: 23.4769 m³
